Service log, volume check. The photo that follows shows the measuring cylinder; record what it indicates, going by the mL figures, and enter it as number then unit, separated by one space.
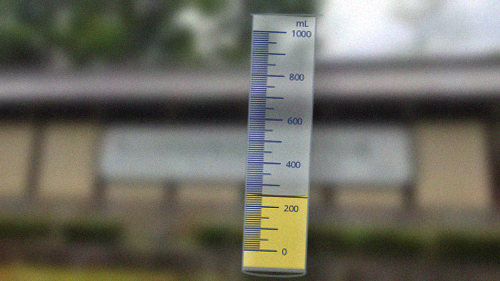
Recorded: 250 mL
